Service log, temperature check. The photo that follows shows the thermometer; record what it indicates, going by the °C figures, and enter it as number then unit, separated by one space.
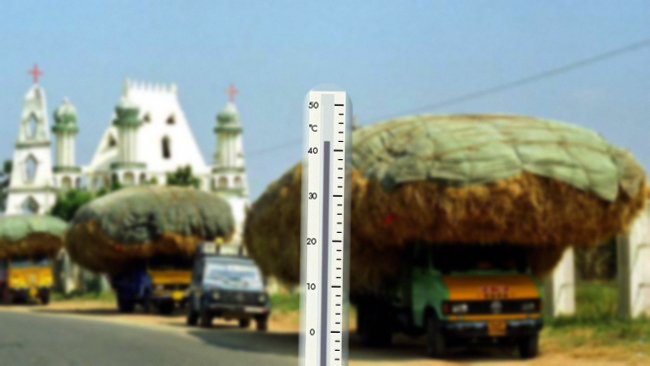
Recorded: 42 °C
